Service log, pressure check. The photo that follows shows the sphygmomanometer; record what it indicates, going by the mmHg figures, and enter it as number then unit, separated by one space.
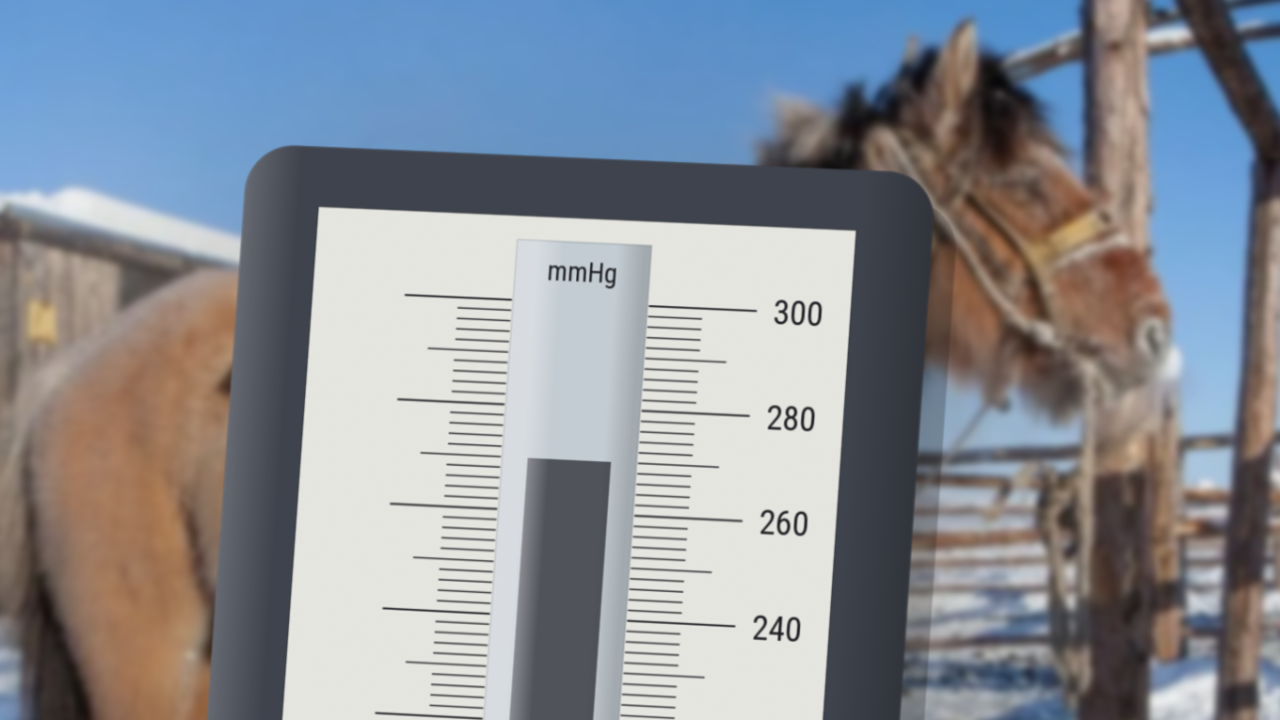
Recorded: 270 mmHg
